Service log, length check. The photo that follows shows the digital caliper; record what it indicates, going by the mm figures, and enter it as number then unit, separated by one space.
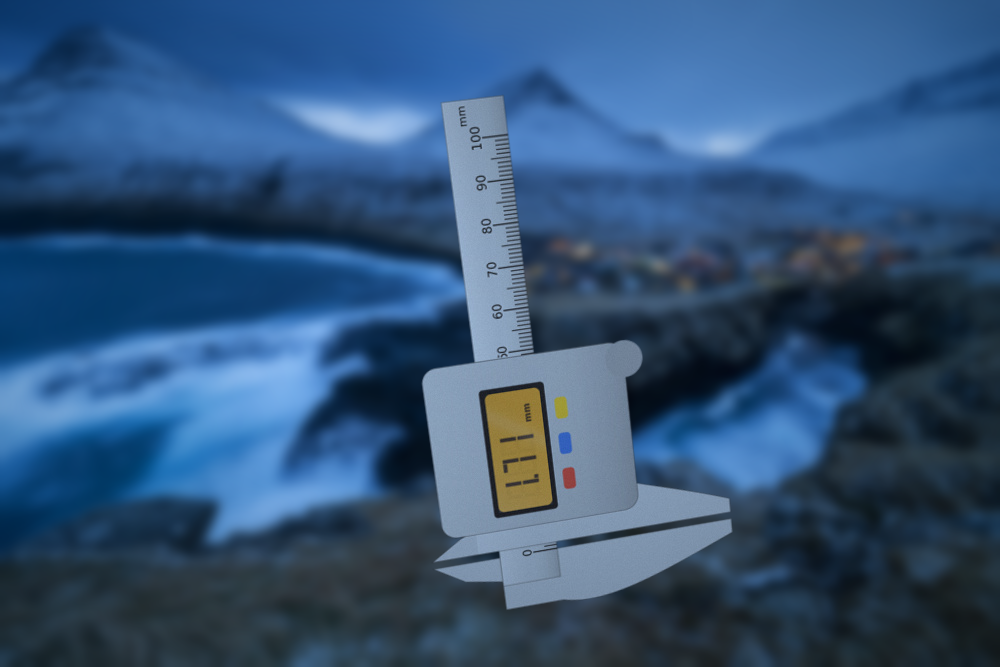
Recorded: 1.71 mm
